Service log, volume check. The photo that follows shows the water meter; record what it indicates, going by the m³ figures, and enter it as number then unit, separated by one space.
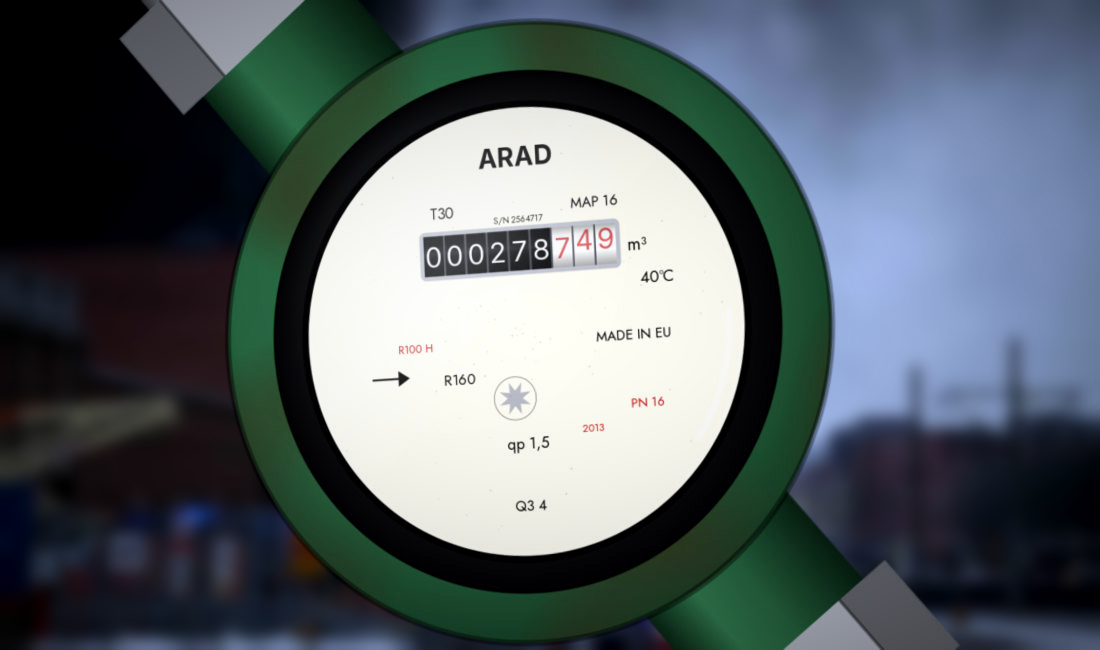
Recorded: 278.749 m³
